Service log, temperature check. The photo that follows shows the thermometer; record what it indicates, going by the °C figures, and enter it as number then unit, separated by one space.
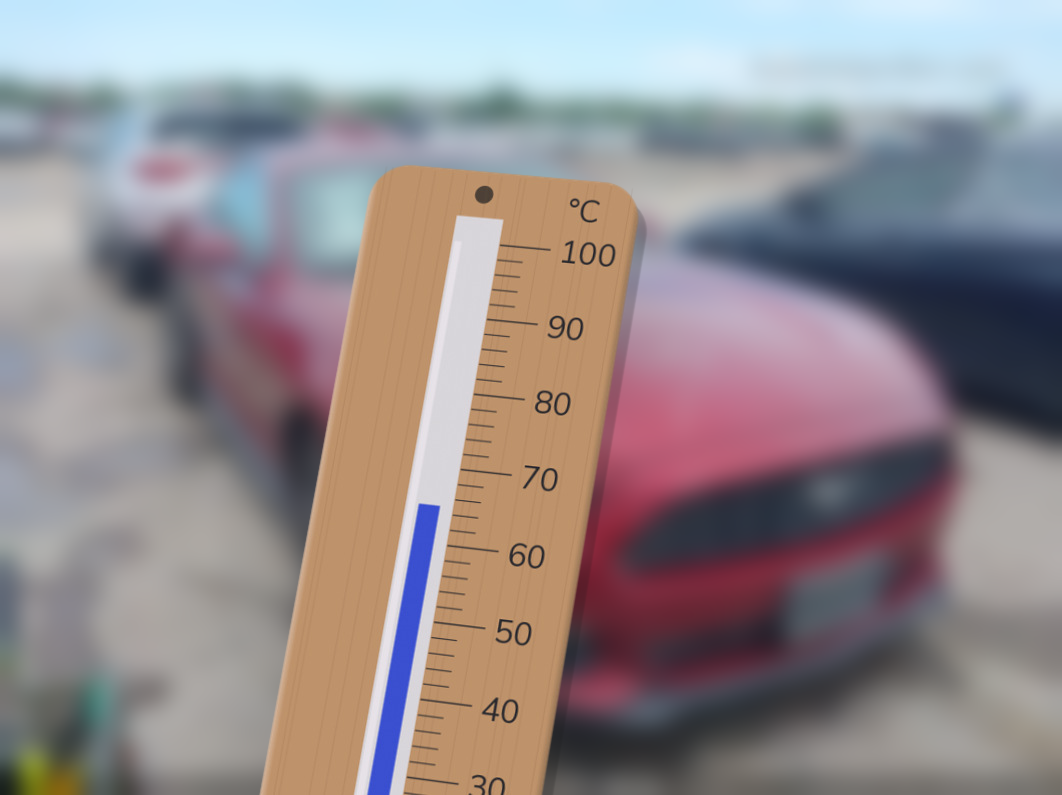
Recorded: 65 °C
